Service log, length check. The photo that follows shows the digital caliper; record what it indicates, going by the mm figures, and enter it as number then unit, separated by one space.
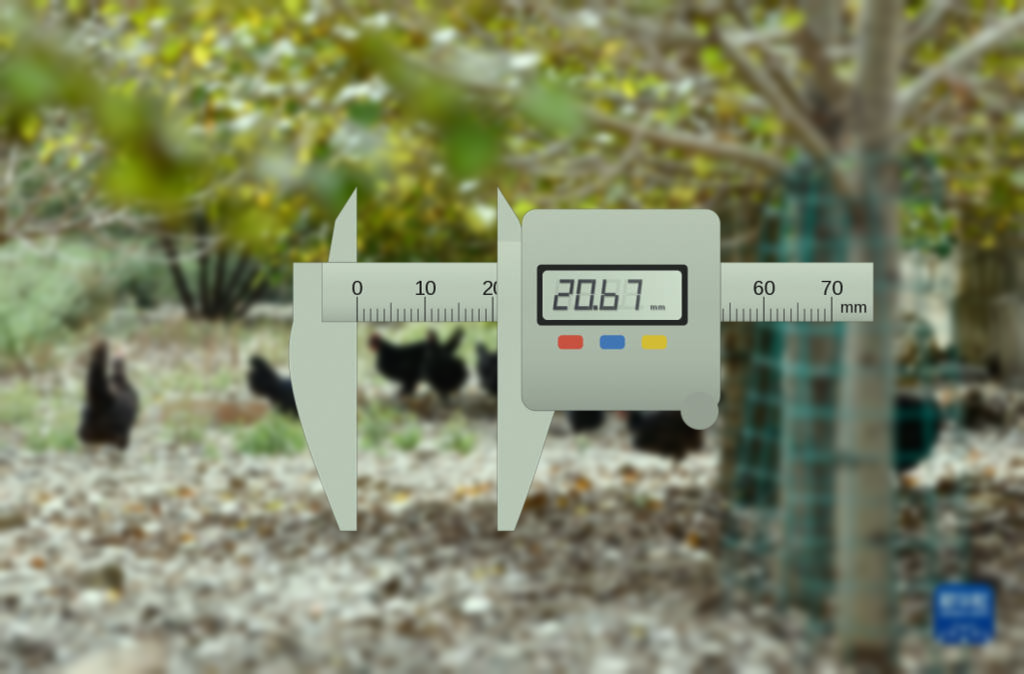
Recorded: 20.67 mm
